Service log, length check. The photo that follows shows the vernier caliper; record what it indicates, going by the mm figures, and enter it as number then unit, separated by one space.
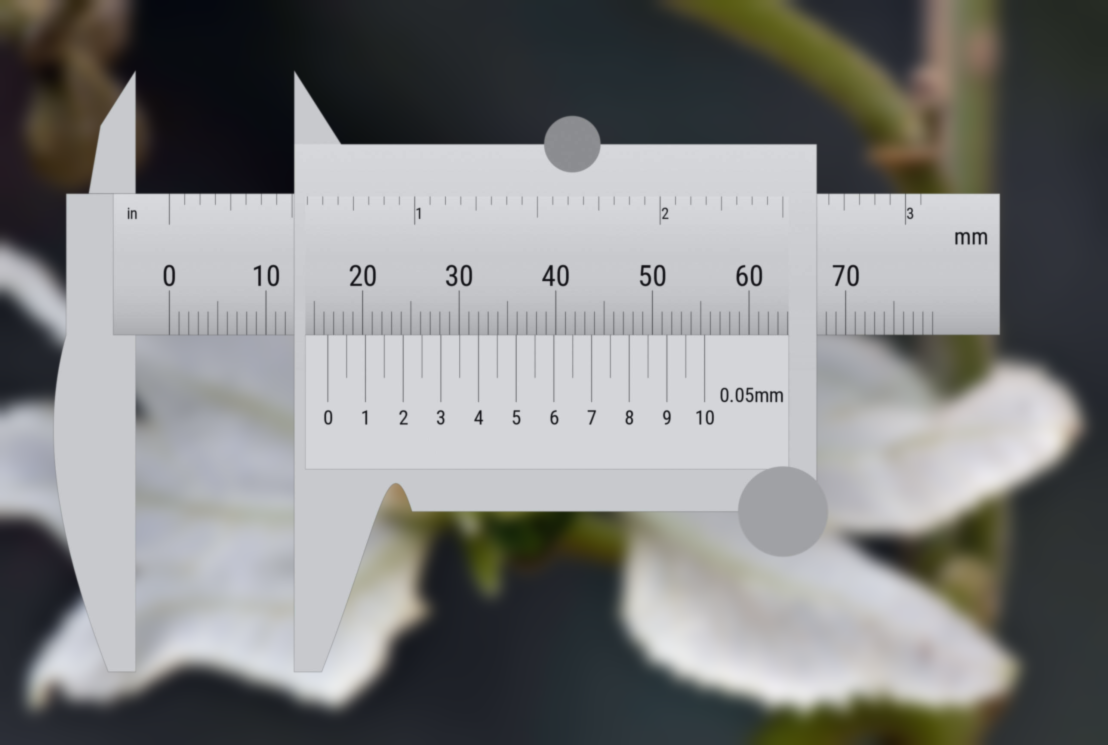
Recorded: 16.4 mm
